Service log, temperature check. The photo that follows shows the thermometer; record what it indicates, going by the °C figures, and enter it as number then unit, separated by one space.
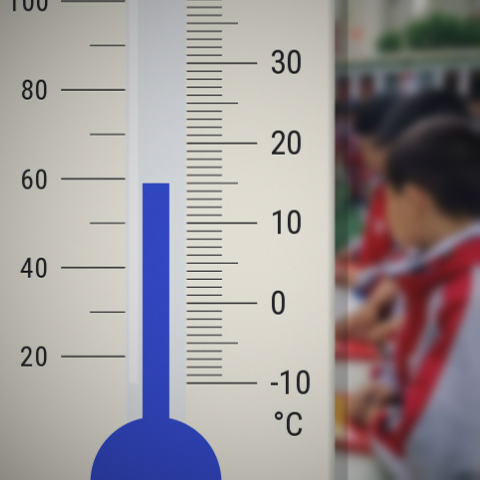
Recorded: 15 °C
